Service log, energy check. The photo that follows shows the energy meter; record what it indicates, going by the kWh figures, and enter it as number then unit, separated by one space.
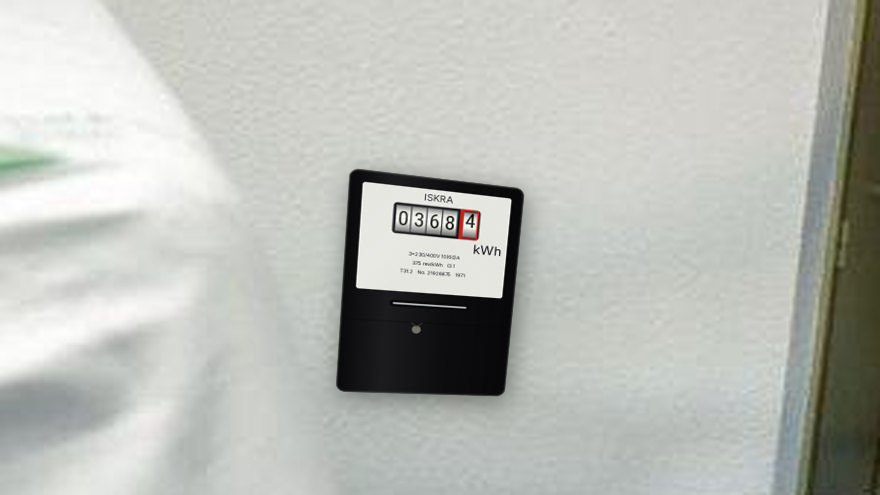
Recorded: 368.4 kWh
